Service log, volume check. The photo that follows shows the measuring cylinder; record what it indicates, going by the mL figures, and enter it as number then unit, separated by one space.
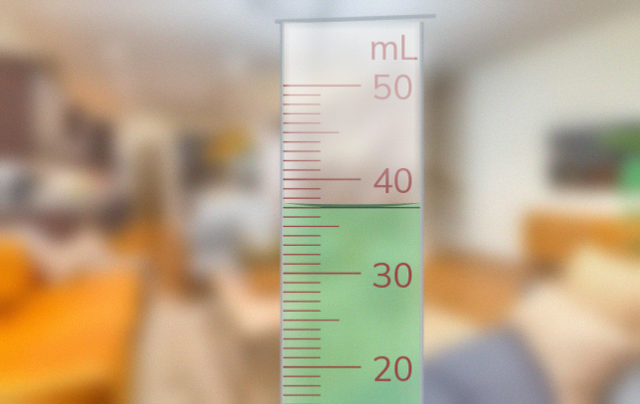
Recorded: 37 mL
